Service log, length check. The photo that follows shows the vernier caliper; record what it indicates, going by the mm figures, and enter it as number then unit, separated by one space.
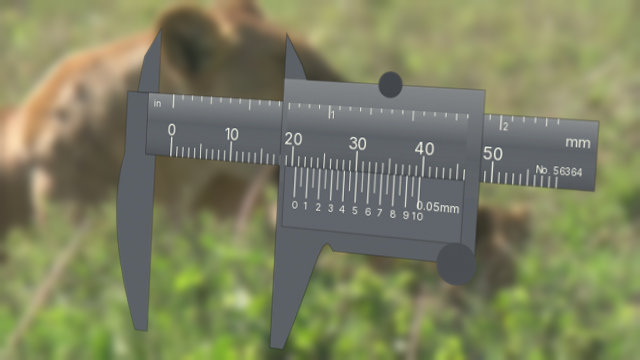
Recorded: 20.6 mm
